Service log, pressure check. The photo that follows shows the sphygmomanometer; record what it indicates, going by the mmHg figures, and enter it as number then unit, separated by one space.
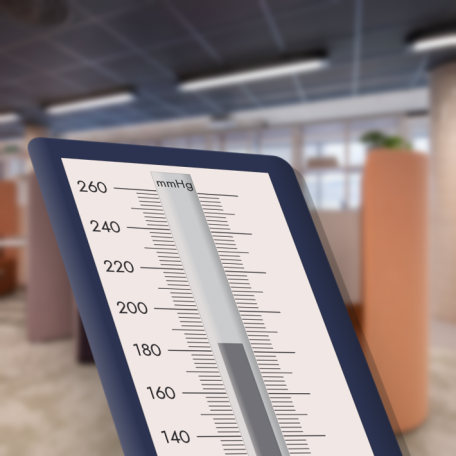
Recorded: 184 mmHg
